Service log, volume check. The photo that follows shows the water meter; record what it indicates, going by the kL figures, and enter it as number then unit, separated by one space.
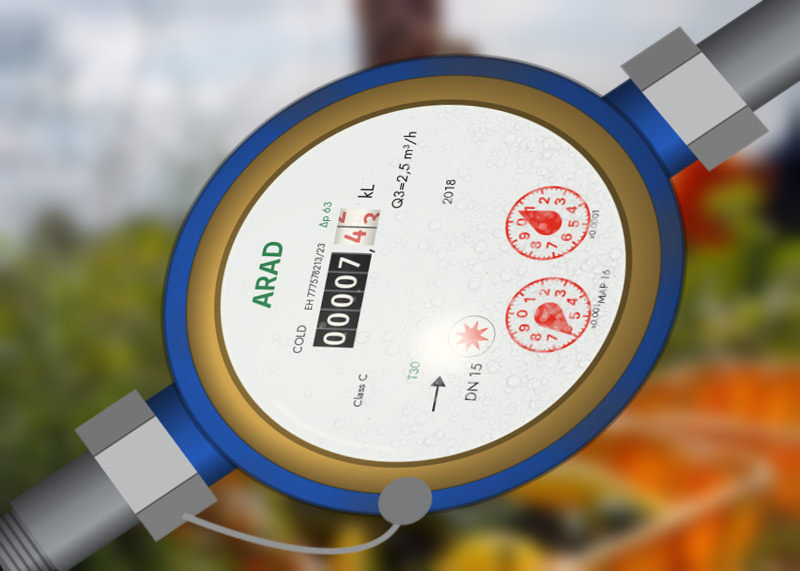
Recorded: 7.4260 kL
